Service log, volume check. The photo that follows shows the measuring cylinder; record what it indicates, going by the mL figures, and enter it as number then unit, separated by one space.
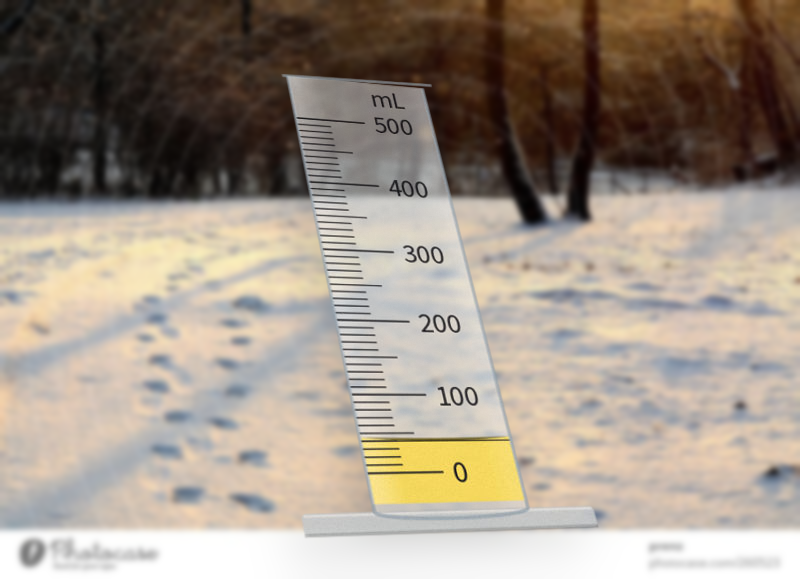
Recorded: 40 mL
